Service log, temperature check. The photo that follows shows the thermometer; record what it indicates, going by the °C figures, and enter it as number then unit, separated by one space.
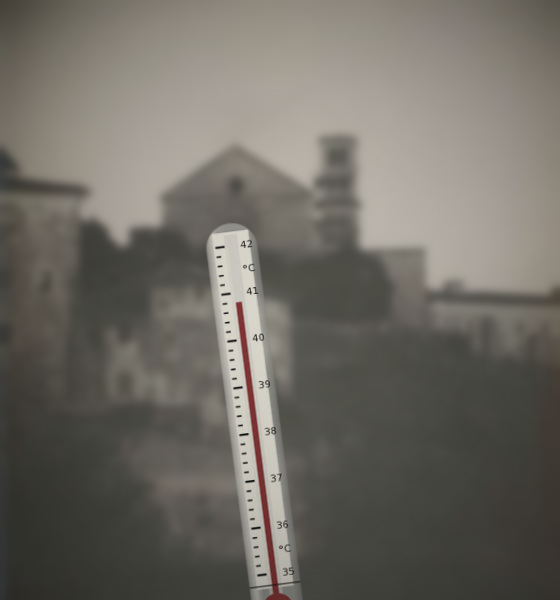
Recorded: 40.8 °C
